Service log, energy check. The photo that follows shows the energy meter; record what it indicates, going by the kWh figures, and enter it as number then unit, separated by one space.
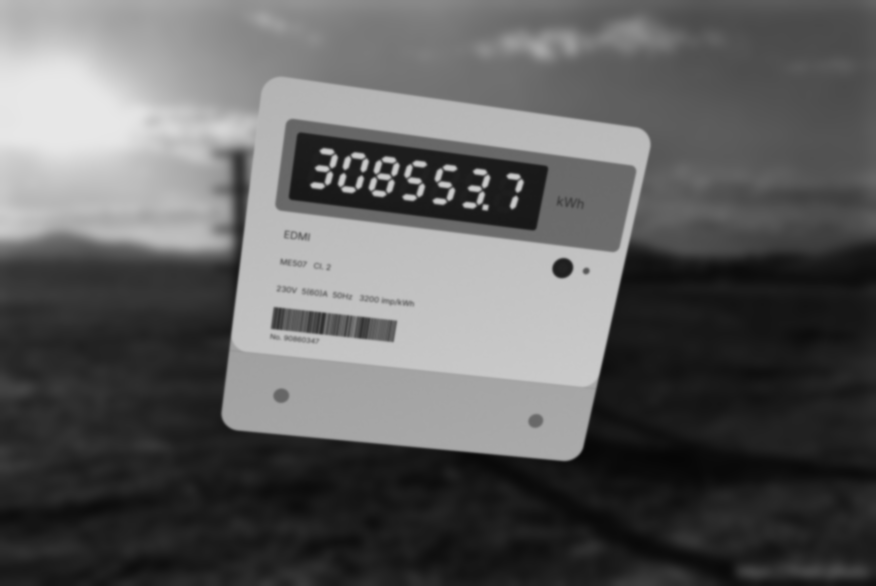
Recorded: 308553.7 kWh
